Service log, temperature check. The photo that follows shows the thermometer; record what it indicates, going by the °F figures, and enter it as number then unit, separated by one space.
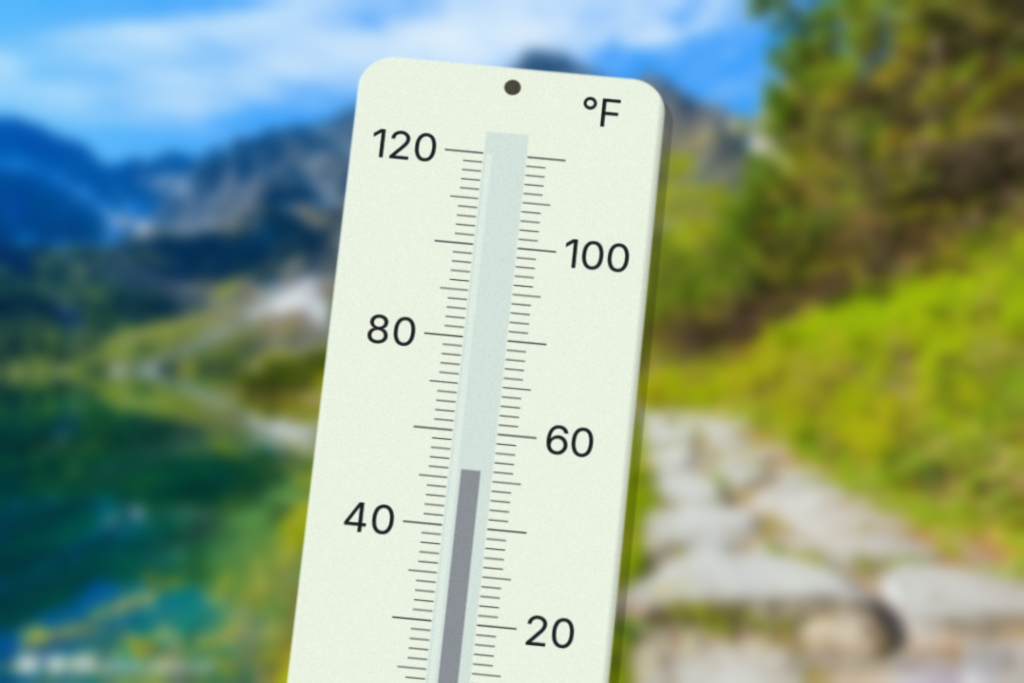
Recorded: 52 °F
